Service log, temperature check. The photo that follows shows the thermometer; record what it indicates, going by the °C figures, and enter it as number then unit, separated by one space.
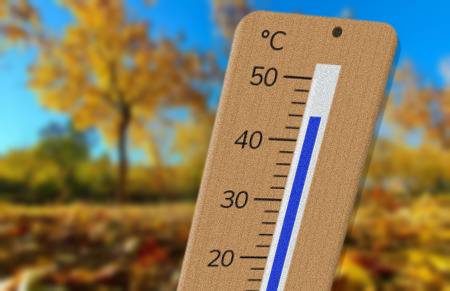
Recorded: 44 °C
